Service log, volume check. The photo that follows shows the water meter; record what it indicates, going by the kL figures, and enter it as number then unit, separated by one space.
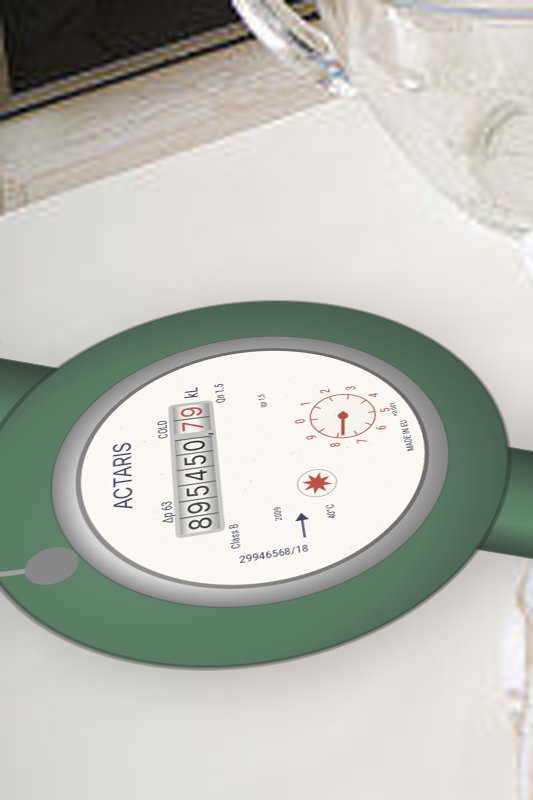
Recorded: 895450.797 kL
